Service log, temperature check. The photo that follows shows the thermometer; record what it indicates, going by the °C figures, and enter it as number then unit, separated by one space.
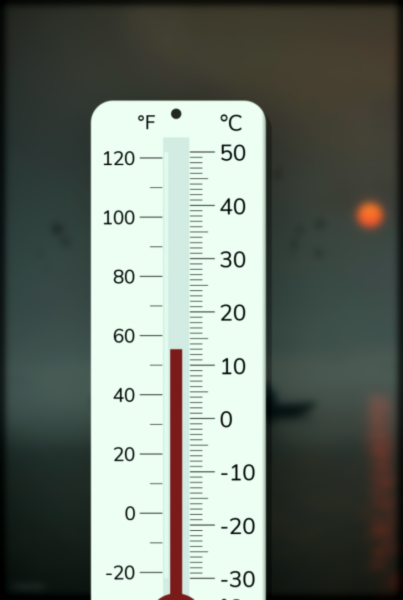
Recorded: 13 °C
